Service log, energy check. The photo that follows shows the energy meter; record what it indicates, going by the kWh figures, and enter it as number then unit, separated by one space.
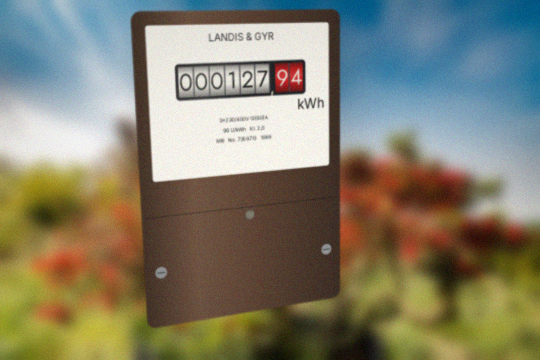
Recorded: 127.94 kWh
